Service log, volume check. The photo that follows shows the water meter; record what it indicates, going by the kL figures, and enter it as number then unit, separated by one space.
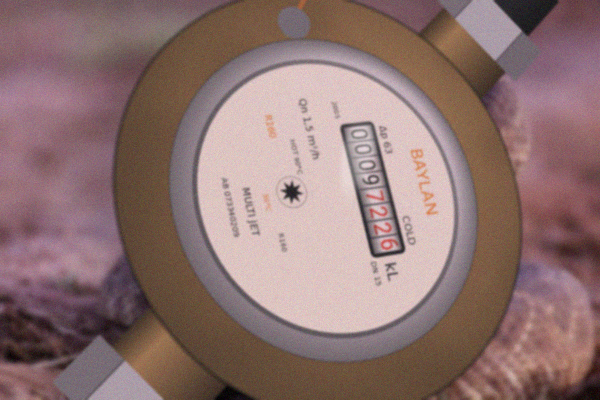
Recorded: 9.7226 kL
